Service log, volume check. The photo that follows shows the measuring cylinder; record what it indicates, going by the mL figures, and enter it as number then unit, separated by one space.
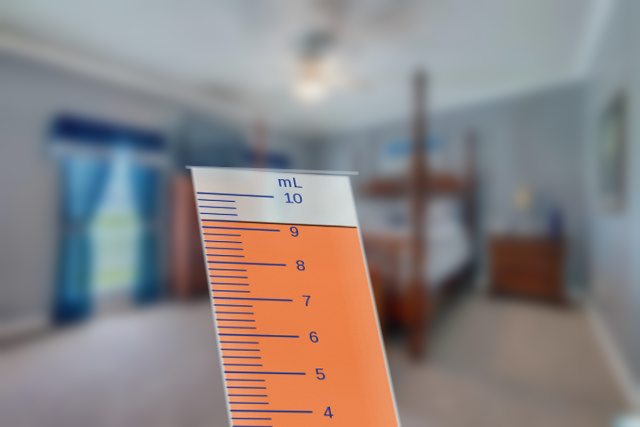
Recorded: 9.2 mL
